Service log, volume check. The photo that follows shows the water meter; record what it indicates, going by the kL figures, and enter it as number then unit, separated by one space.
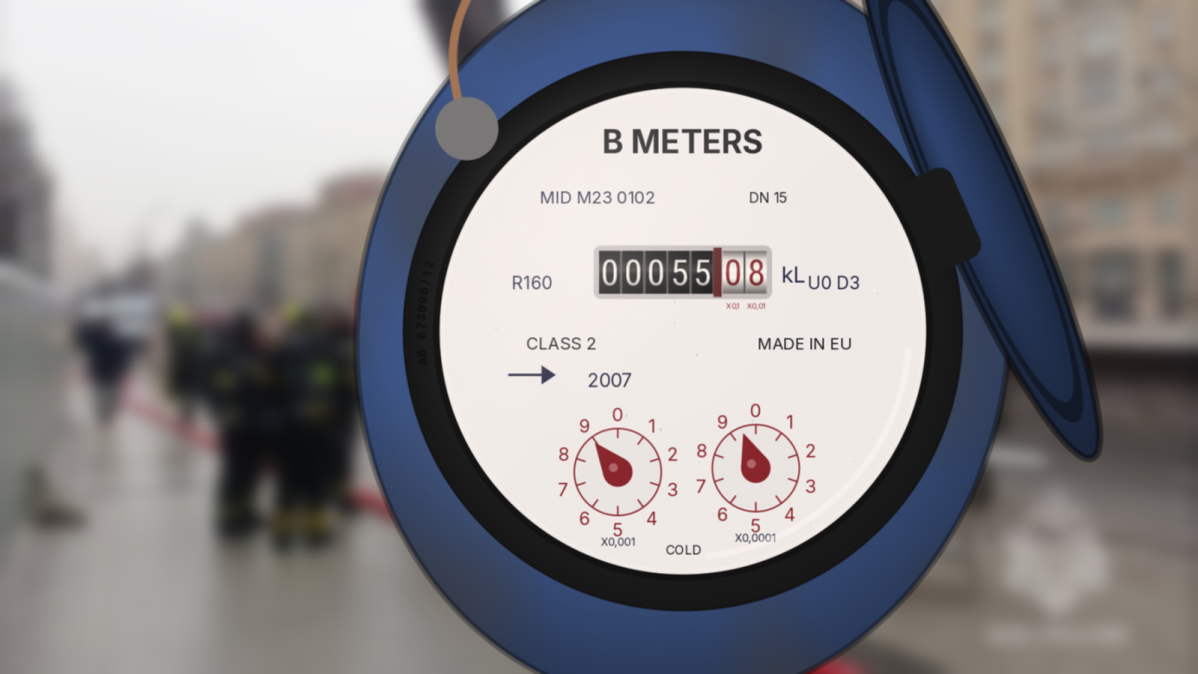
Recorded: 55.0889 kL
